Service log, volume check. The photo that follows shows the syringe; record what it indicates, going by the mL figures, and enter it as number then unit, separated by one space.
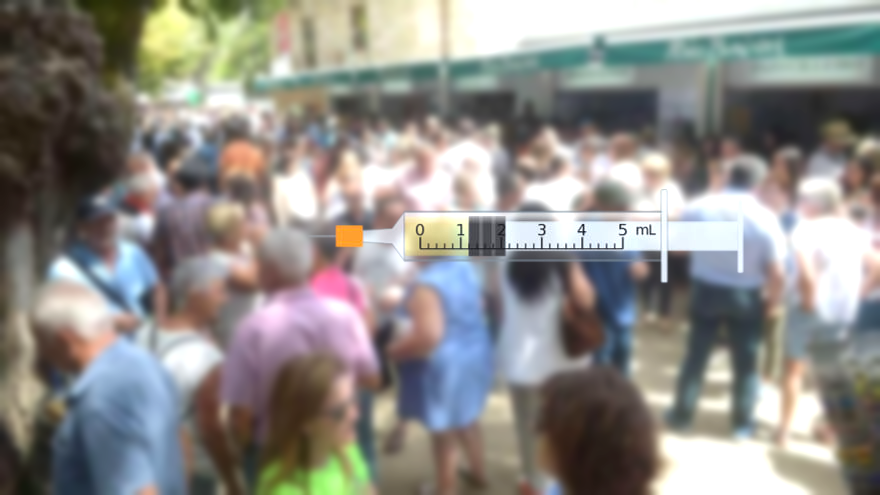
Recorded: 1.2 mL
